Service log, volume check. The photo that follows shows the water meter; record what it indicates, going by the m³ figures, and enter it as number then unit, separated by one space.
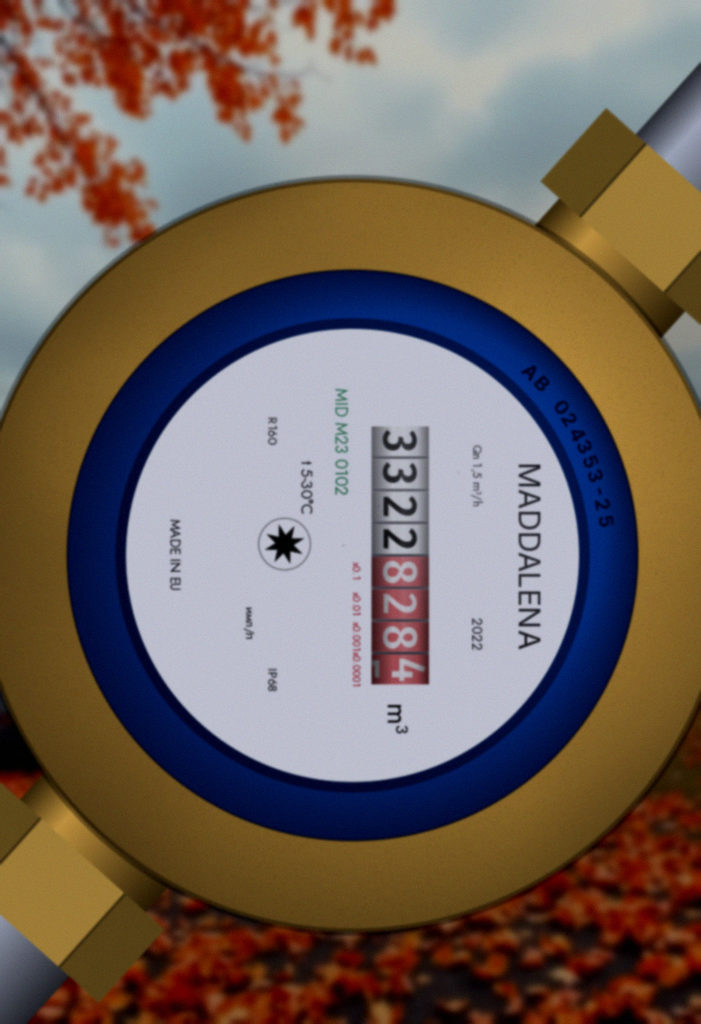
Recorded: 3322.8284 m³
